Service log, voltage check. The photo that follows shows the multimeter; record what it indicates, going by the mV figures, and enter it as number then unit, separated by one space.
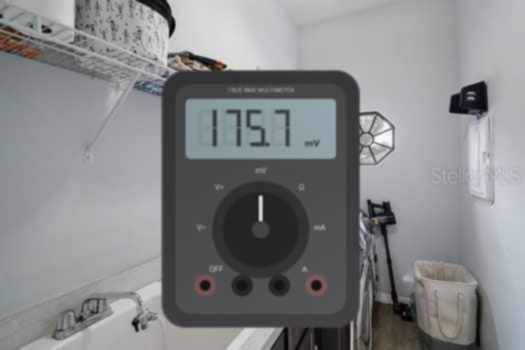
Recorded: 175.7 mV
